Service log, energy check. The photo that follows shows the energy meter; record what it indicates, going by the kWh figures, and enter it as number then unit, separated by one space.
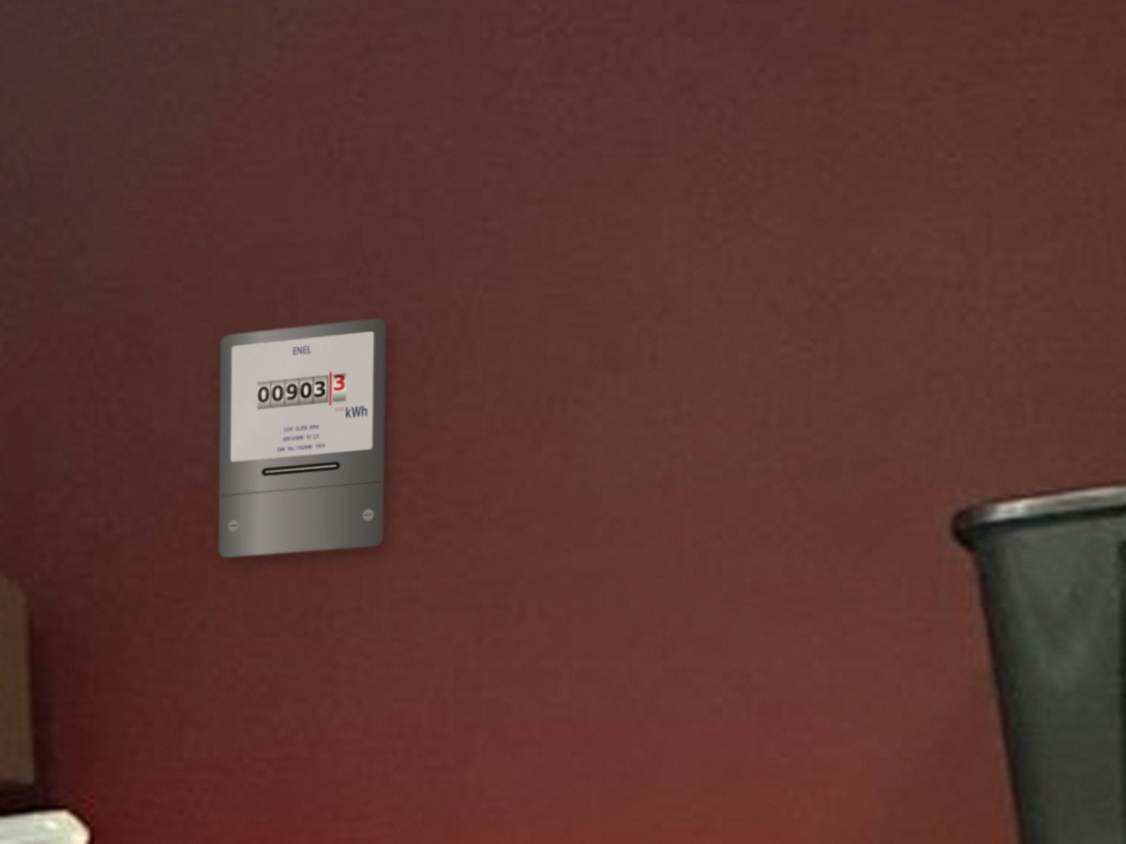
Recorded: 903.3 kWh
